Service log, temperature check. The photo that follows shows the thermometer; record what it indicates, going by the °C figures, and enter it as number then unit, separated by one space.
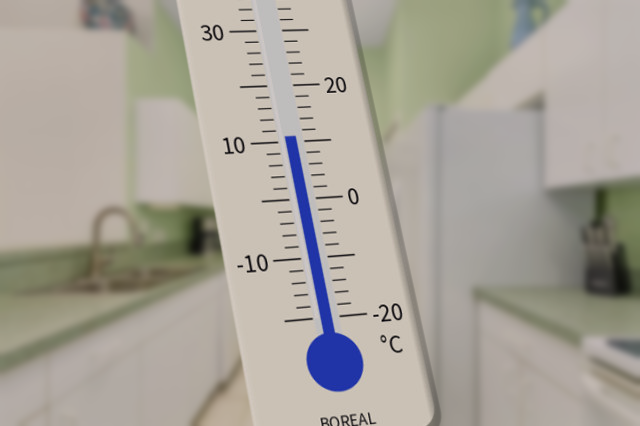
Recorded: 11 °C
